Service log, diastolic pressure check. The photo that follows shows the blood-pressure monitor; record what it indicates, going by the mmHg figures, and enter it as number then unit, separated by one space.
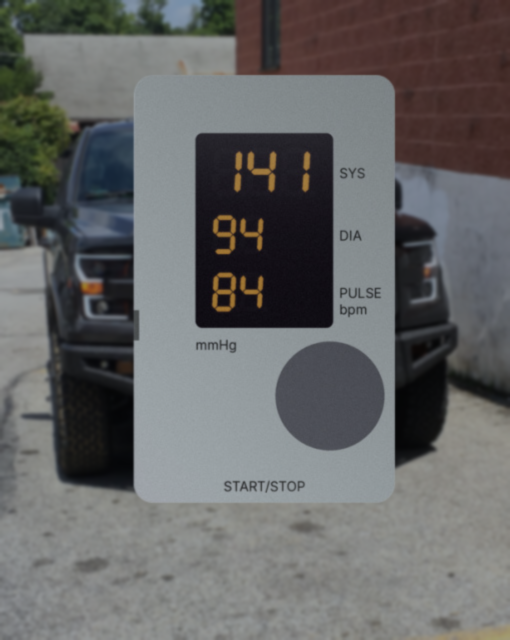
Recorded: 94 mmHg
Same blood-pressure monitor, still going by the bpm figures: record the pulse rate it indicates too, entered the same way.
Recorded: 84 bpm
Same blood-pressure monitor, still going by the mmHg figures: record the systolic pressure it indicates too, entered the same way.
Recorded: 141 mmHg
